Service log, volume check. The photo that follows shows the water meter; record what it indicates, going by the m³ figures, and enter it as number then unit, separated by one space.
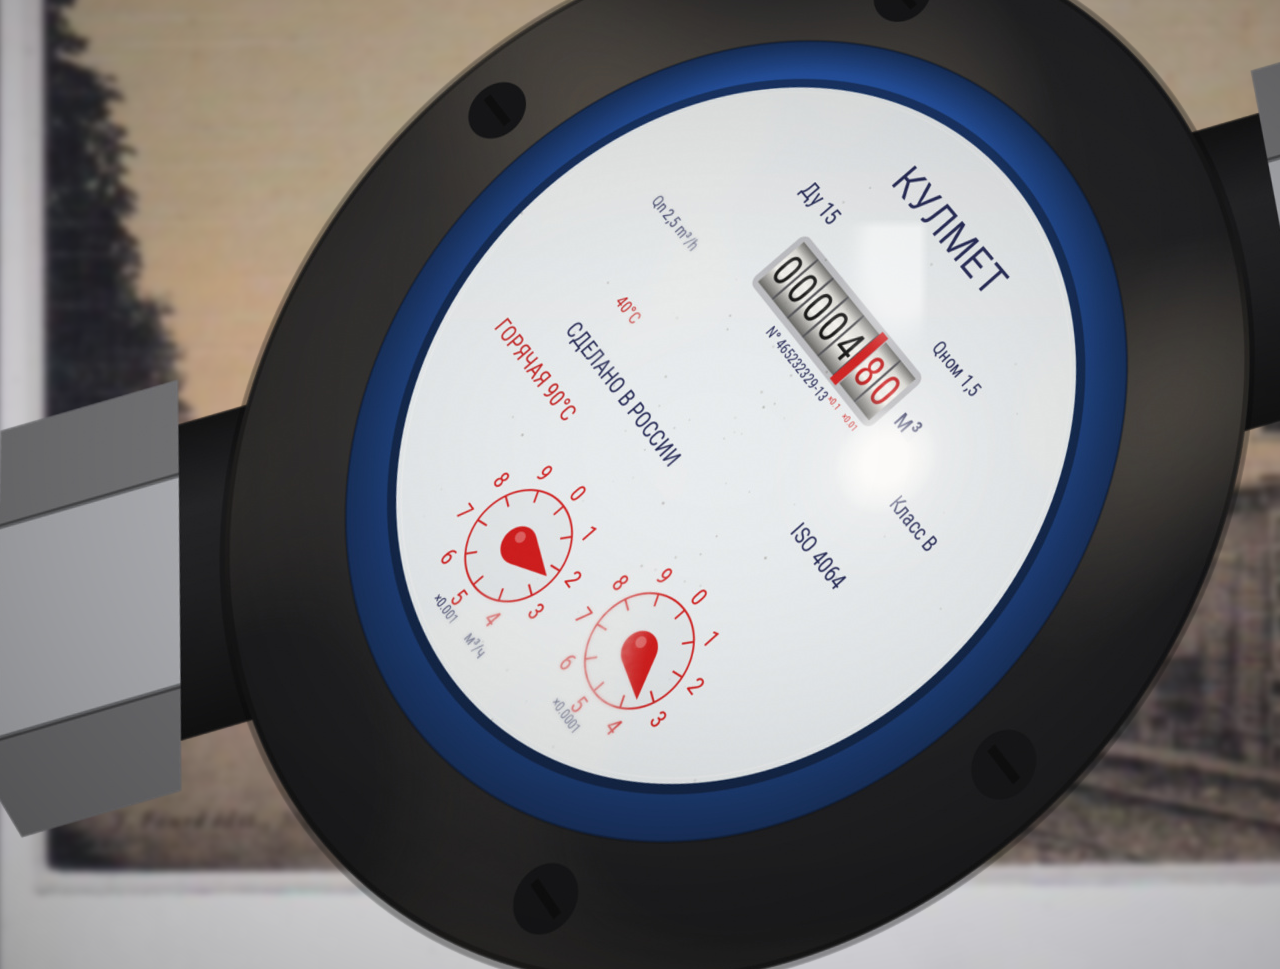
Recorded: 4.8023 m³
